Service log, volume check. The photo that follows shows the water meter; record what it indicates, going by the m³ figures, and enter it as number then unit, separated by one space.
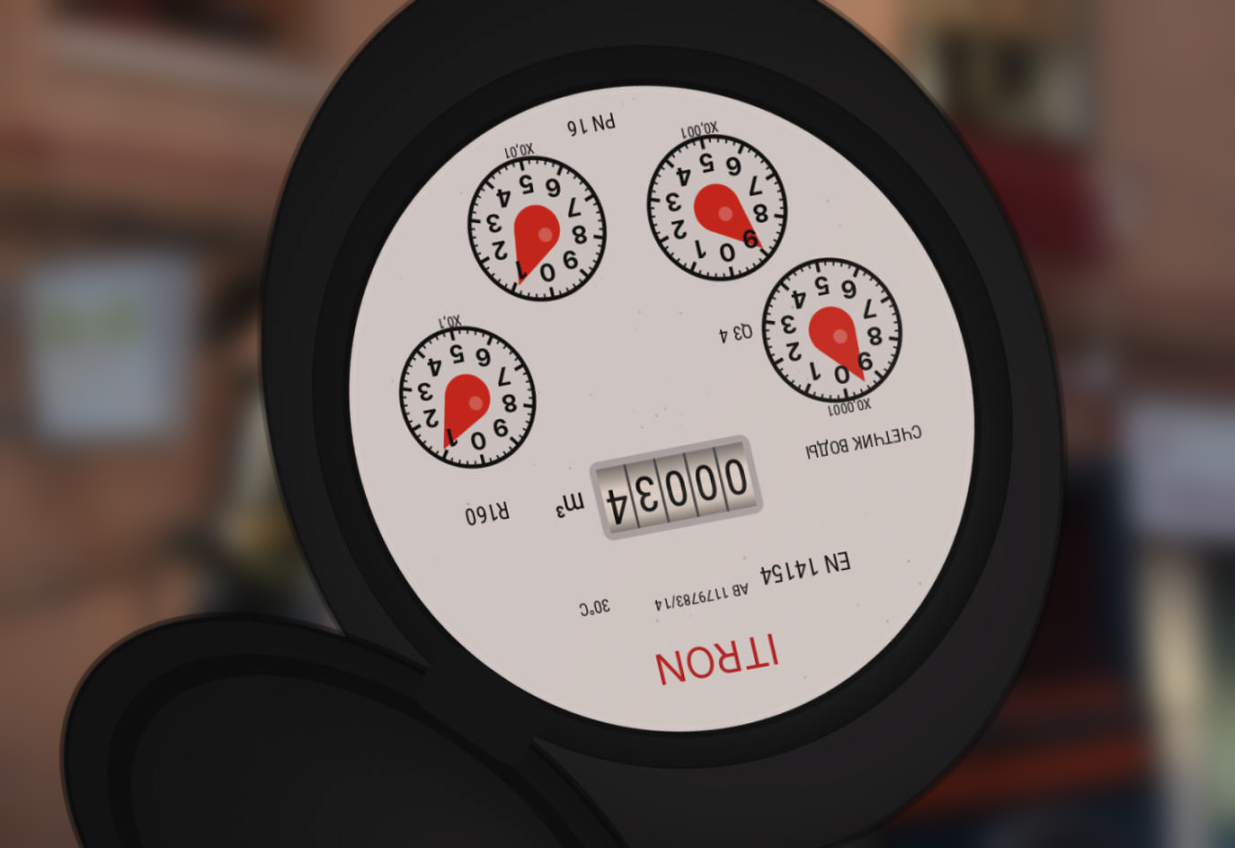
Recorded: 34.1089 m³
